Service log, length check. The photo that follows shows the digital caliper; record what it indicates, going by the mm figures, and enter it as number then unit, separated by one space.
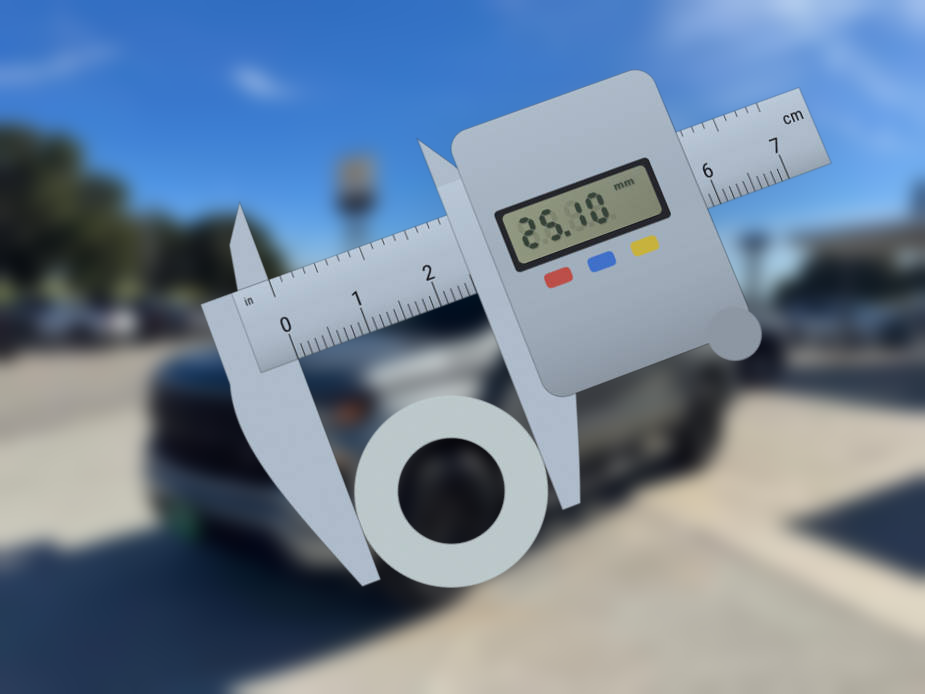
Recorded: 25.10 mm
